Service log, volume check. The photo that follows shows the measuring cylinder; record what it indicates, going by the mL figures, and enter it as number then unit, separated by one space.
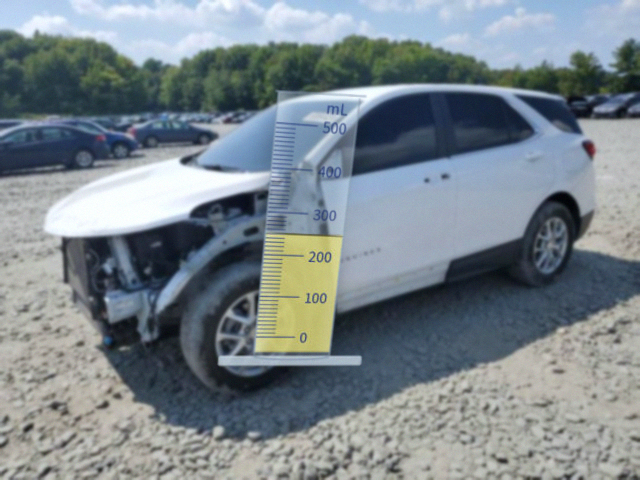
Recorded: 250 mL
